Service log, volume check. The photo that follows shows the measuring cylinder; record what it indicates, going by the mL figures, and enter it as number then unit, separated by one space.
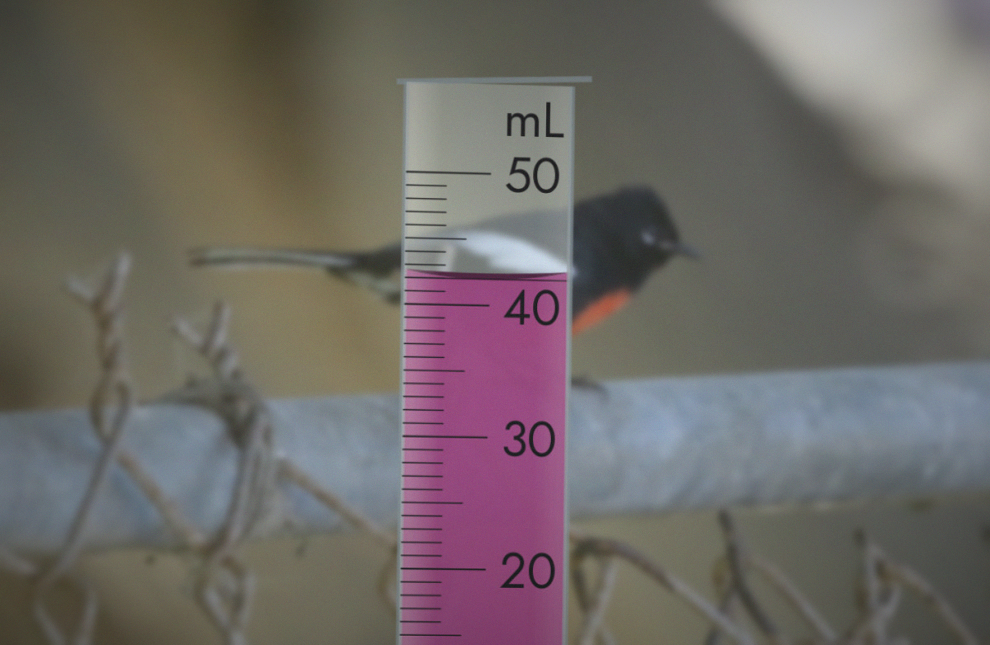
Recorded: 42 mL
